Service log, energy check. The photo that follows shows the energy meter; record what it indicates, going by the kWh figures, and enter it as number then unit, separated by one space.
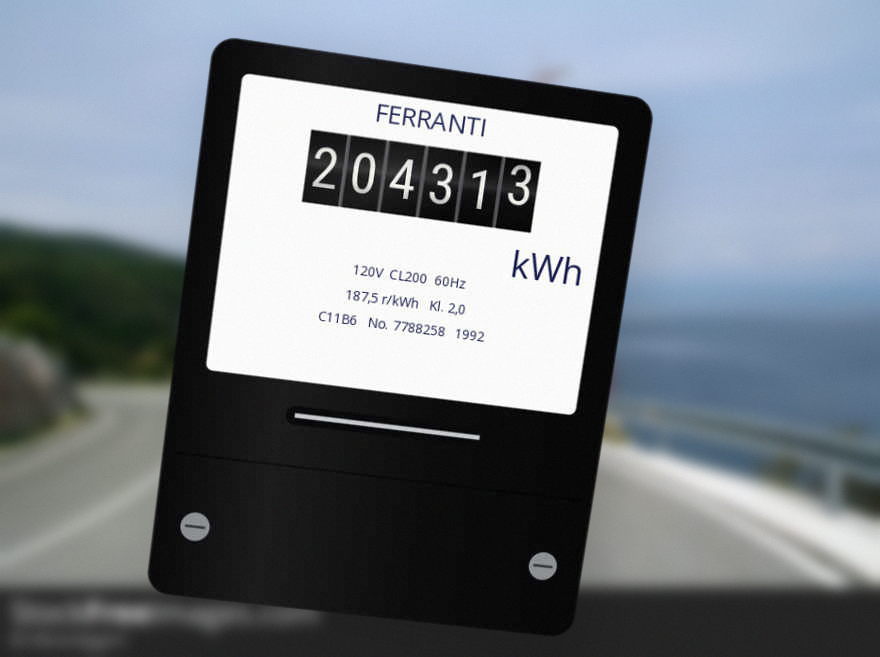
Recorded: 204313 kWh
